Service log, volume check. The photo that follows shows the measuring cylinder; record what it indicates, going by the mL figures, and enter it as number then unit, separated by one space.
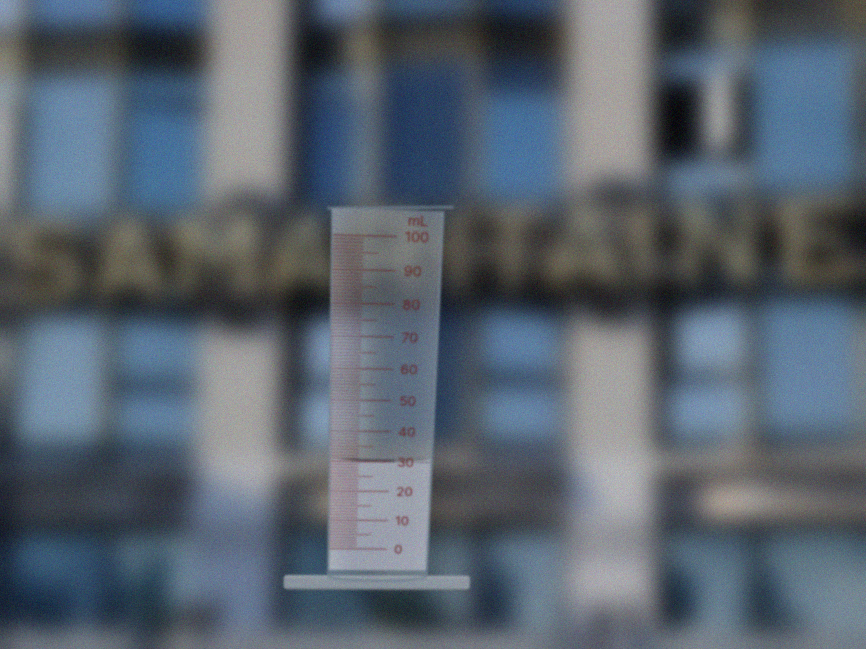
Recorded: 30 mL
